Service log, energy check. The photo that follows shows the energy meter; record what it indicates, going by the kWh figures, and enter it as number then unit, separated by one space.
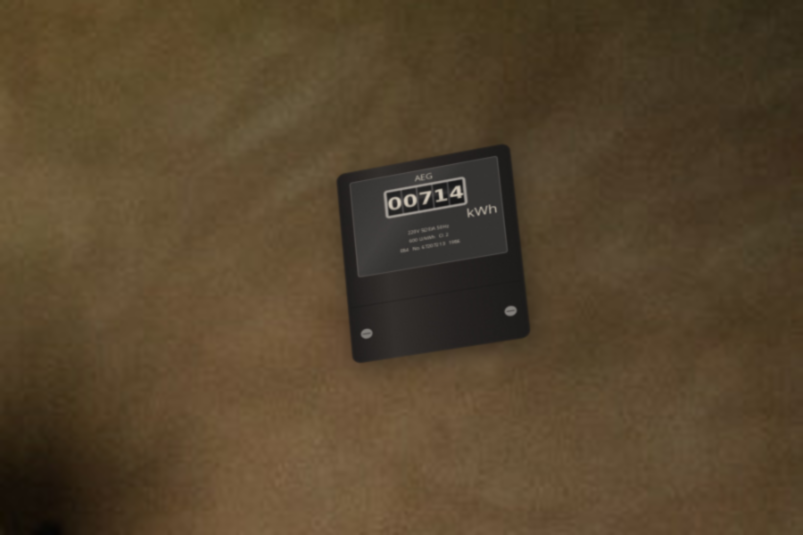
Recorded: 714 kWh
